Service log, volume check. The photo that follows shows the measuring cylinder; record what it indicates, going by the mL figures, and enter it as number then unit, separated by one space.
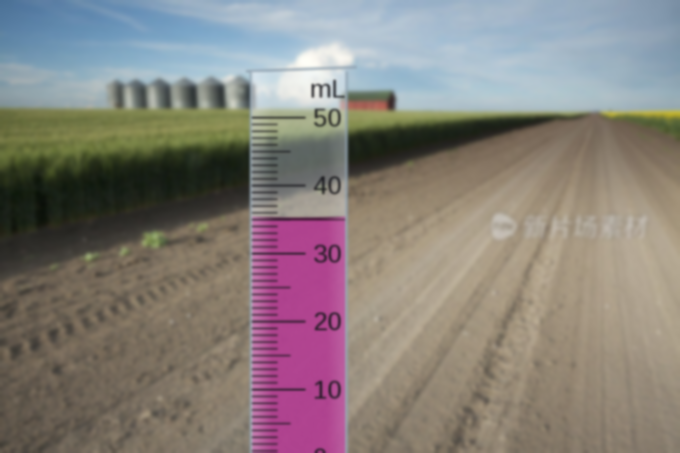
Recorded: 35 mL
